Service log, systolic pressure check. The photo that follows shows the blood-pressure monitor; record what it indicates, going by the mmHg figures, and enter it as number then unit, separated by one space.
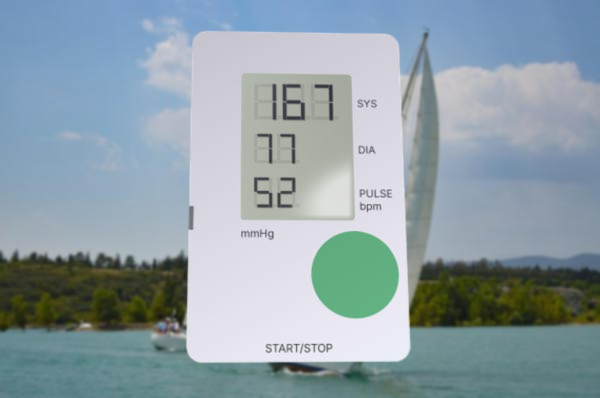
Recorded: 167 mmHg
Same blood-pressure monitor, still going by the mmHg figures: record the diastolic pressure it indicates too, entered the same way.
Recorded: 77 mmHg
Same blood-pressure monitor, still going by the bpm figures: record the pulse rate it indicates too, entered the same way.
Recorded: 52 bpm
